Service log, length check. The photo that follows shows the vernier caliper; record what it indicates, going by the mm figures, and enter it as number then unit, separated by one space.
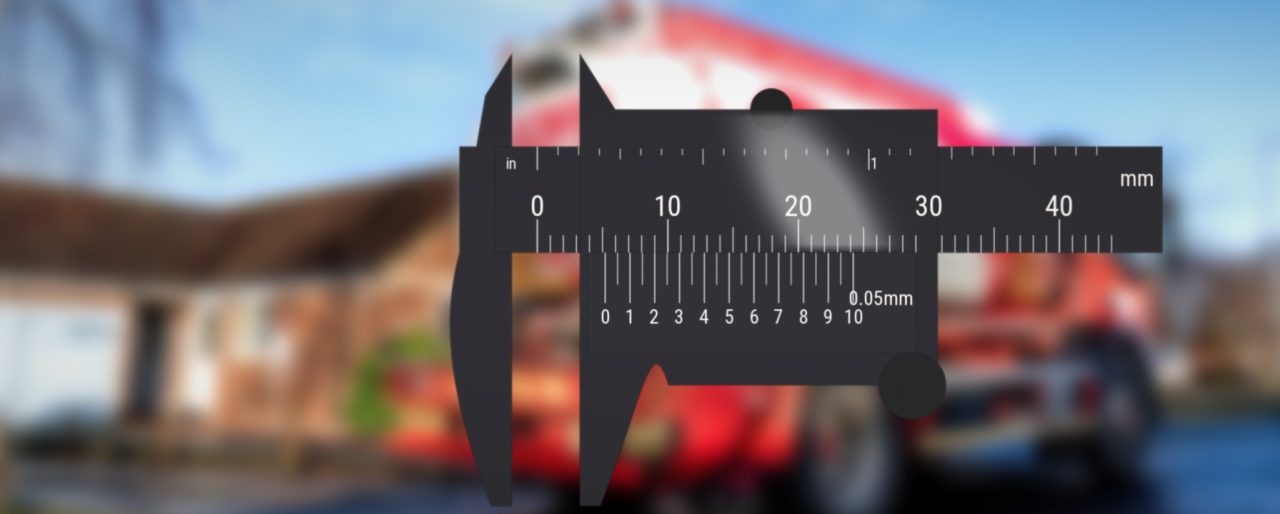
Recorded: 5.2 mm
